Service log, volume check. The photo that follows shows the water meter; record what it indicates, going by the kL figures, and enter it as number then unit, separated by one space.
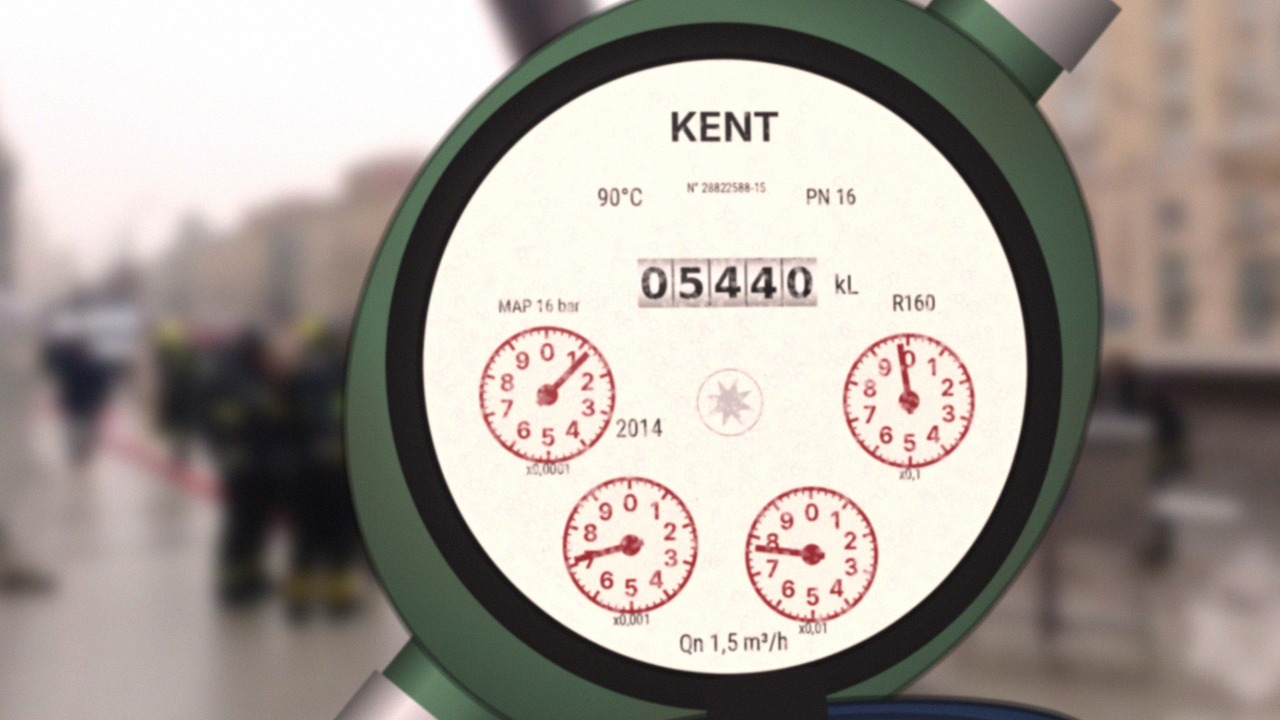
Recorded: 5439.9771 kL
